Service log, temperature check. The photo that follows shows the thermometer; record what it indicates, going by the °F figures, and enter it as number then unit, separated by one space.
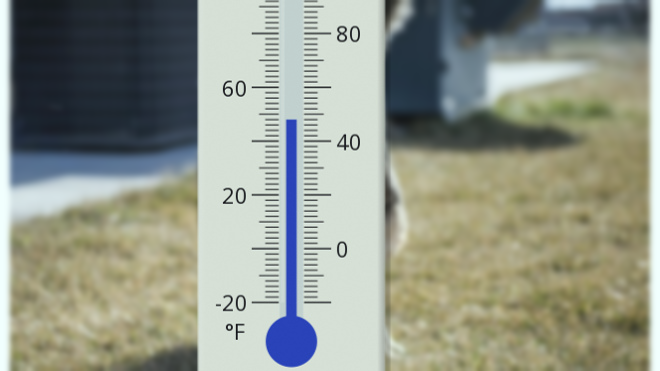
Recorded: 48 °F
